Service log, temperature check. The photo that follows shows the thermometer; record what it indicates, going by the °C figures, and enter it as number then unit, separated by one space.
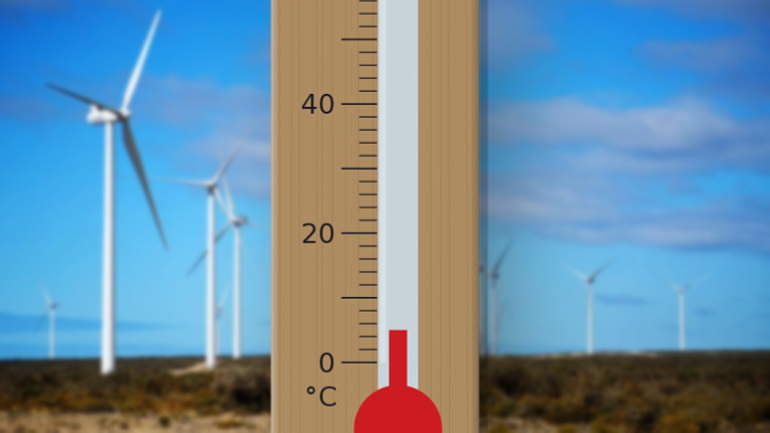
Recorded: 5 °C
